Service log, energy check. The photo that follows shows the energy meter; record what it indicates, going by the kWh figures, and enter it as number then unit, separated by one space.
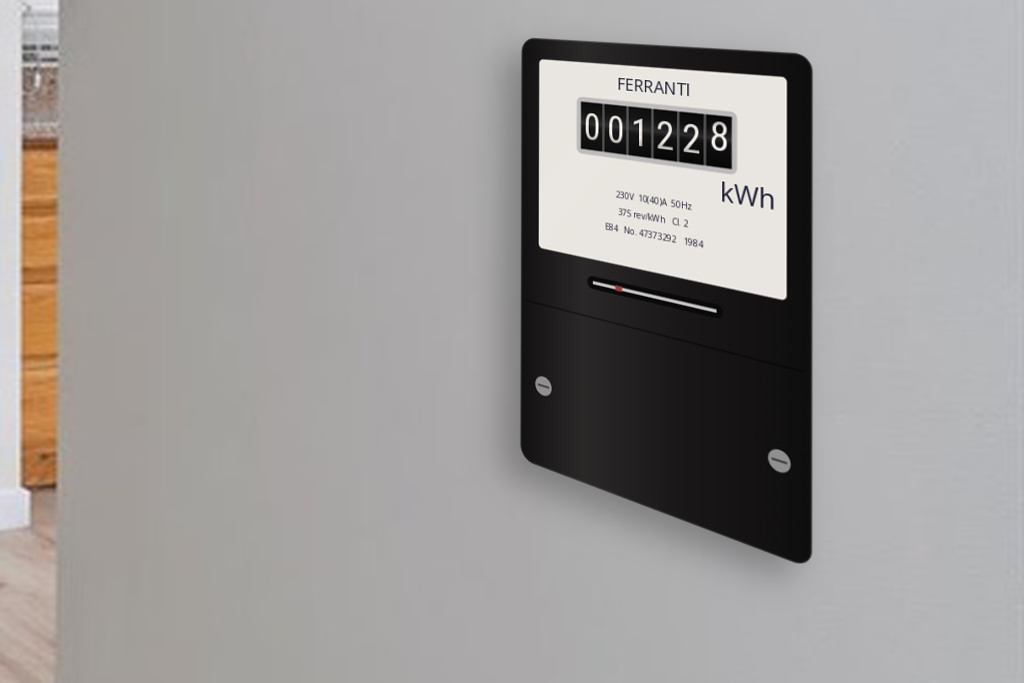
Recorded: 1228 kWh
